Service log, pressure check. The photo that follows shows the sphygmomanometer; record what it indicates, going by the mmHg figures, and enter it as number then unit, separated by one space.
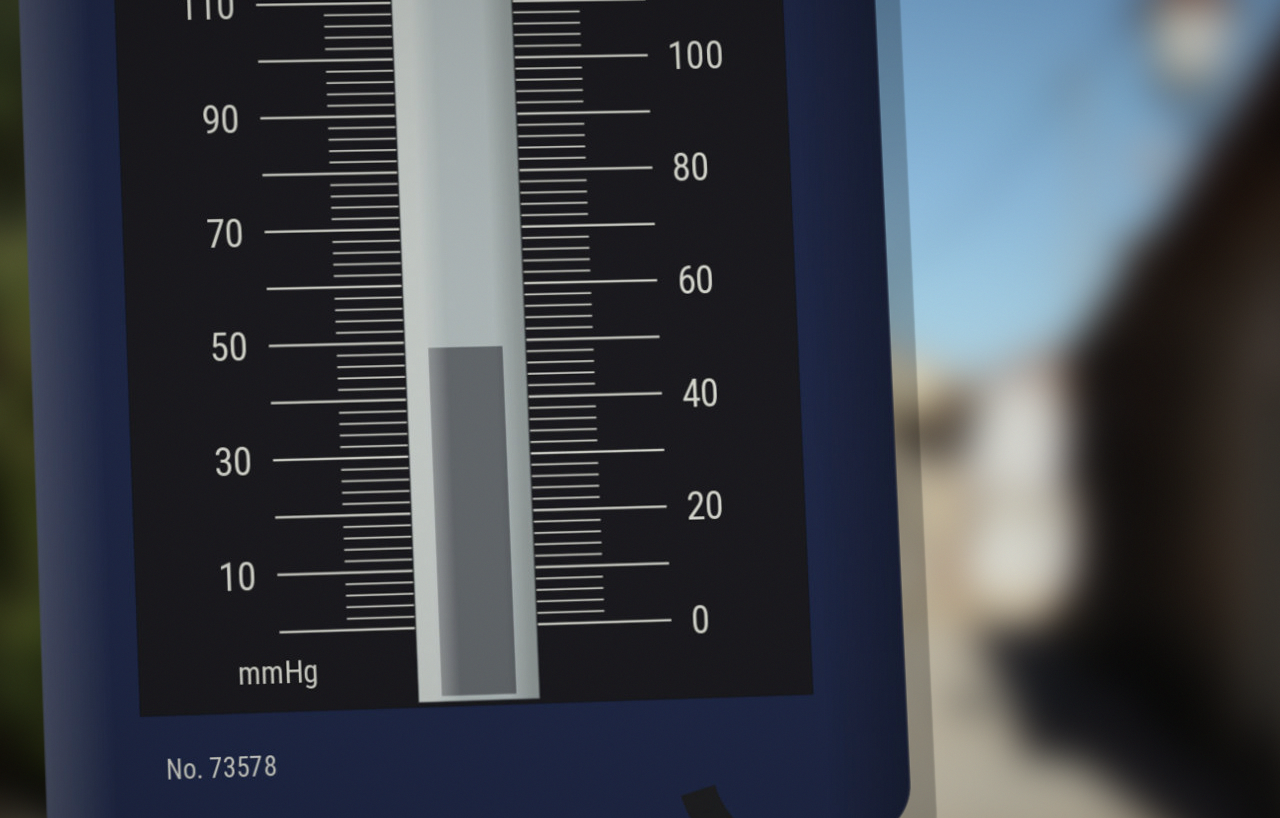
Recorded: 49 mmHg
